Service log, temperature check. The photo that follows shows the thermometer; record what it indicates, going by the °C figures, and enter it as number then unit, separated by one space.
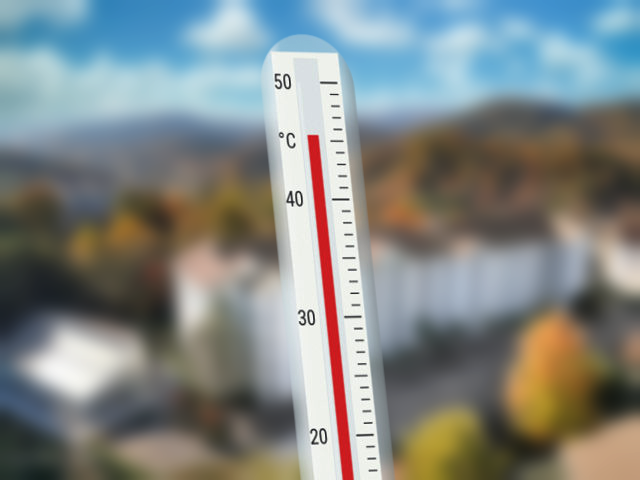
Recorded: 45.5 °C
